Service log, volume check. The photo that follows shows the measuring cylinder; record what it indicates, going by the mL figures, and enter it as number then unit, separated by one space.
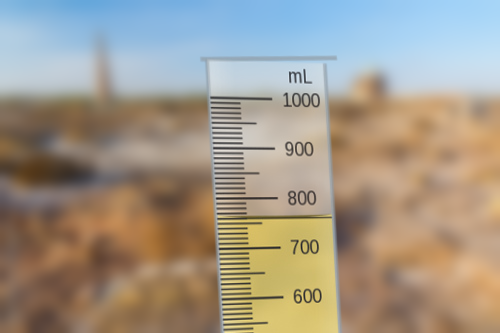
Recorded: 760 mL
